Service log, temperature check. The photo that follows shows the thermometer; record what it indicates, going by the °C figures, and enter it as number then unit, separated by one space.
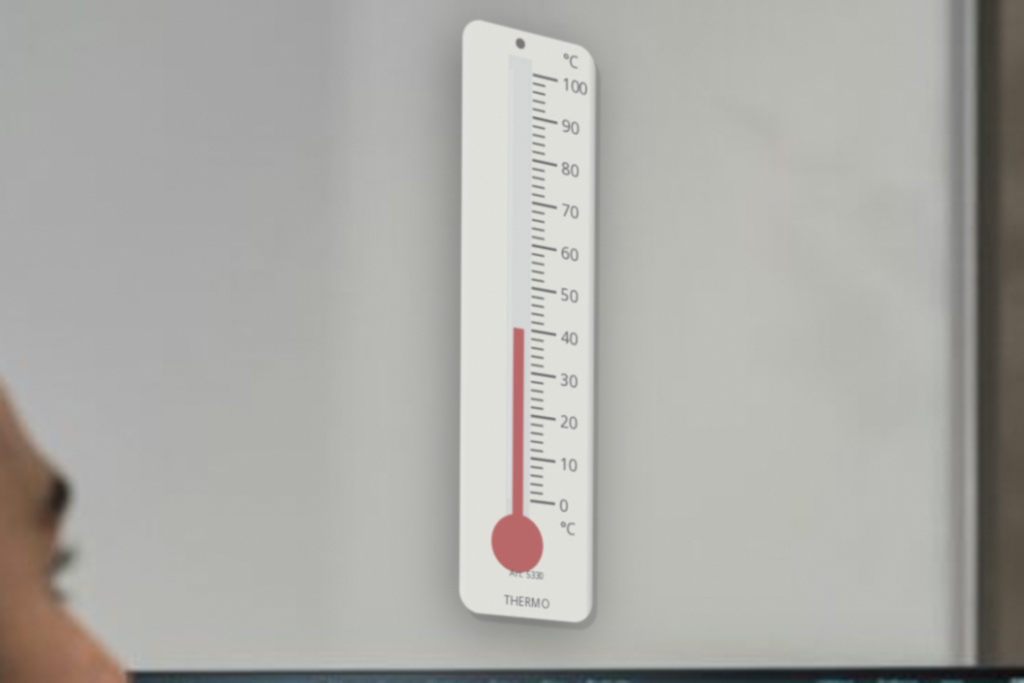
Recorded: 40 °C
